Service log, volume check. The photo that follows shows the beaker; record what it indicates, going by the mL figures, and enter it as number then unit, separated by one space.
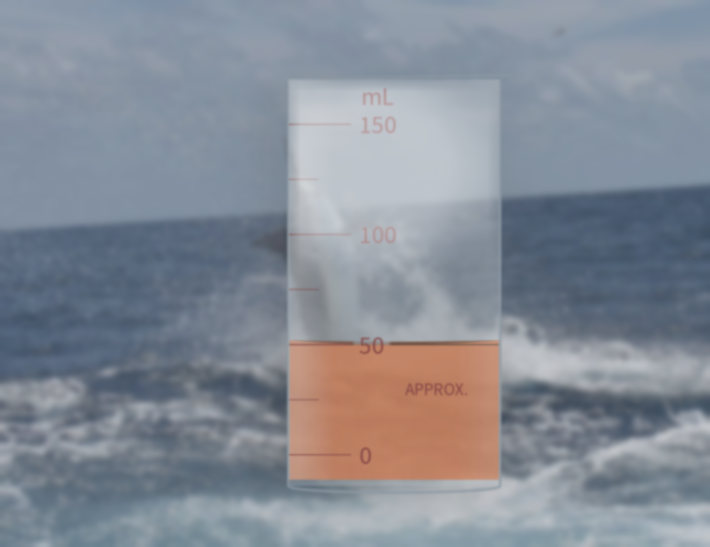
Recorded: 50 mL
